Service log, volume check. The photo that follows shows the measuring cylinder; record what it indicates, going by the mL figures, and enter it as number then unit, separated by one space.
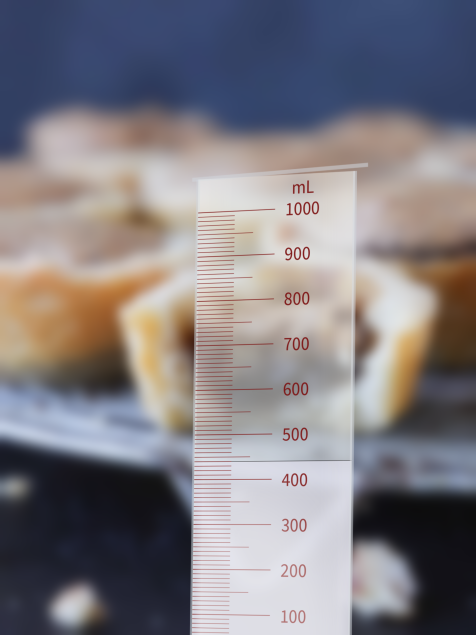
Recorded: 440 mL
